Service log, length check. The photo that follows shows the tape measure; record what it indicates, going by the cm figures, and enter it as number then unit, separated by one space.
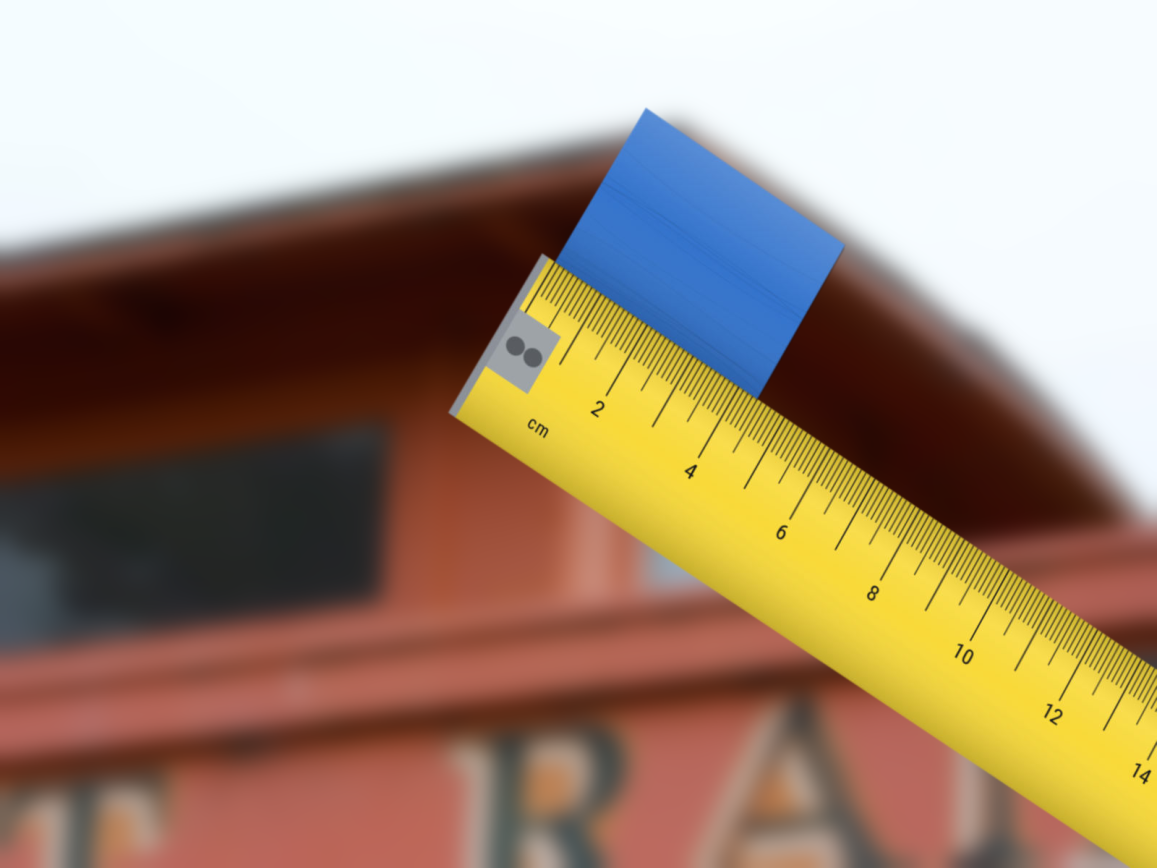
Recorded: 4.4 cm
